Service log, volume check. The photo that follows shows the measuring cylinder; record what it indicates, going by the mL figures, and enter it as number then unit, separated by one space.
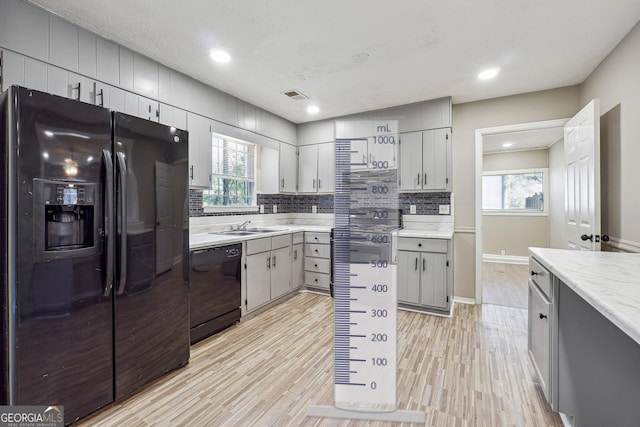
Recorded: 500 mL
